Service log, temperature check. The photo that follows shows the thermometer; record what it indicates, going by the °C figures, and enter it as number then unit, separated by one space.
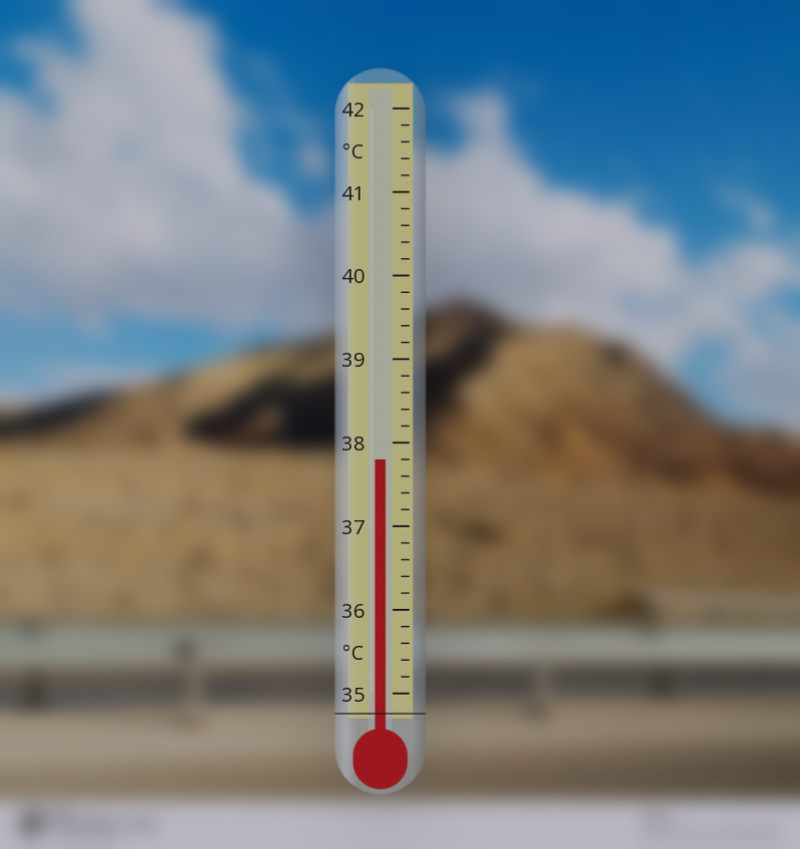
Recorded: 37.8 °C
